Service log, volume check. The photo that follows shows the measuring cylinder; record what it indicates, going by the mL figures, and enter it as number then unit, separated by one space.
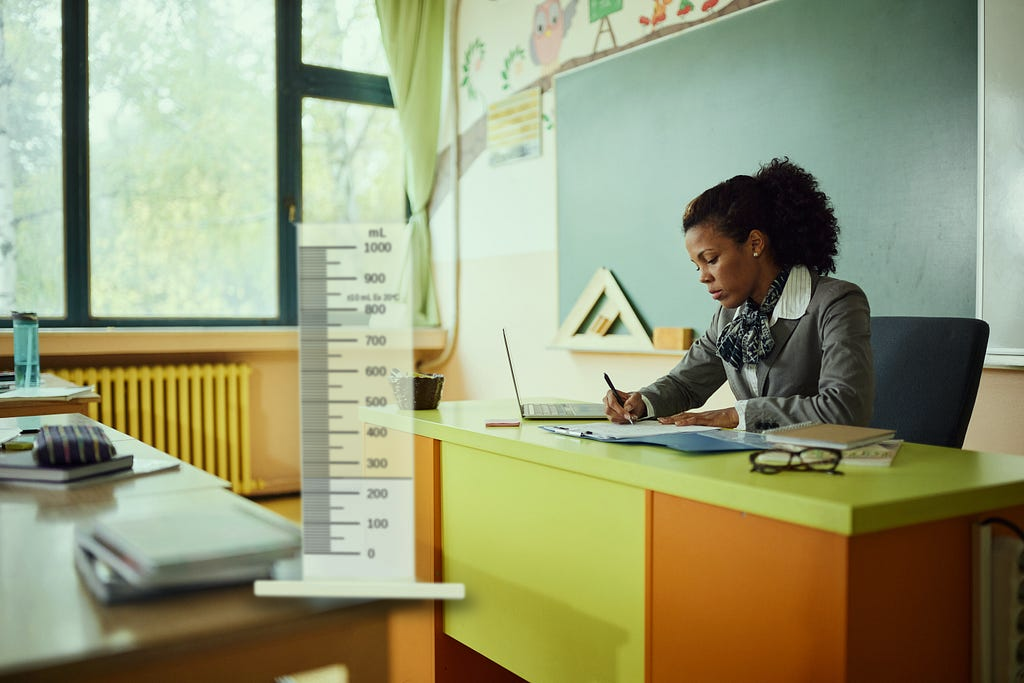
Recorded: 250 mL
